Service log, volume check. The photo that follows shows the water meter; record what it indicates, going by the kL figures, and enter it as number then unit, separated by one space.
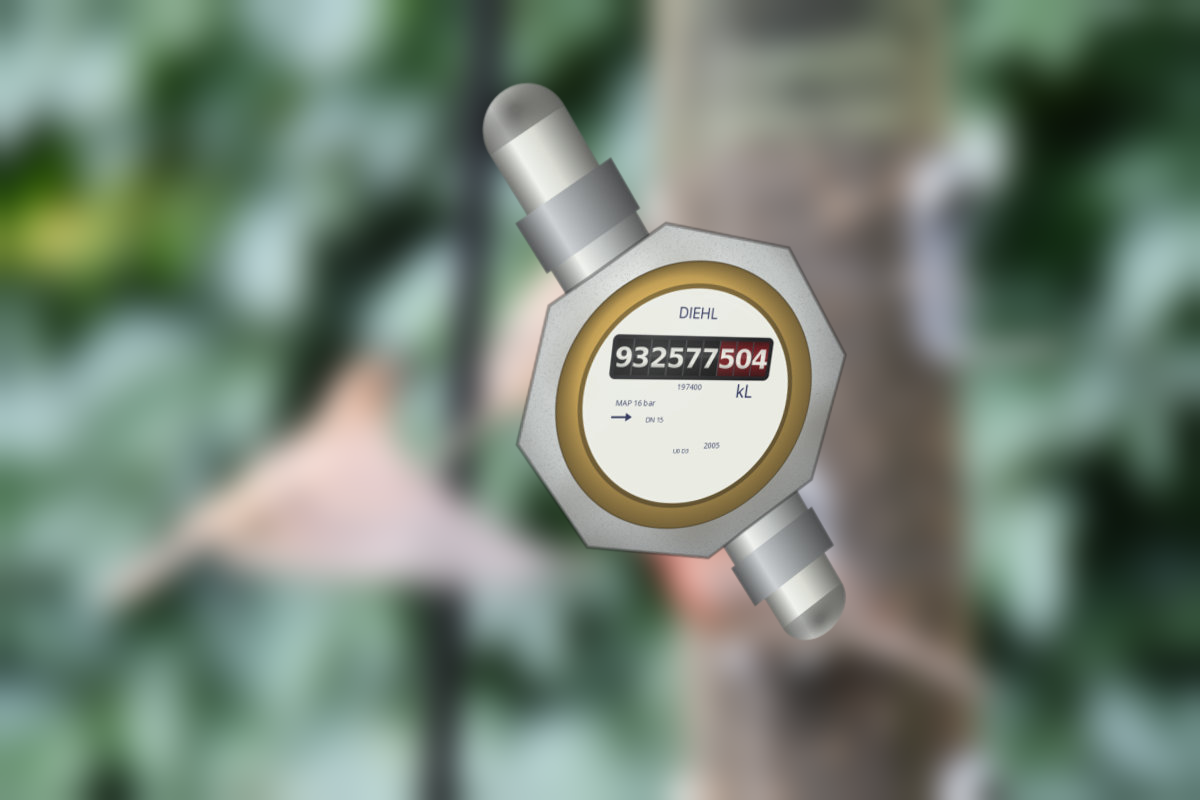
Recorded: 932577.504 kL
